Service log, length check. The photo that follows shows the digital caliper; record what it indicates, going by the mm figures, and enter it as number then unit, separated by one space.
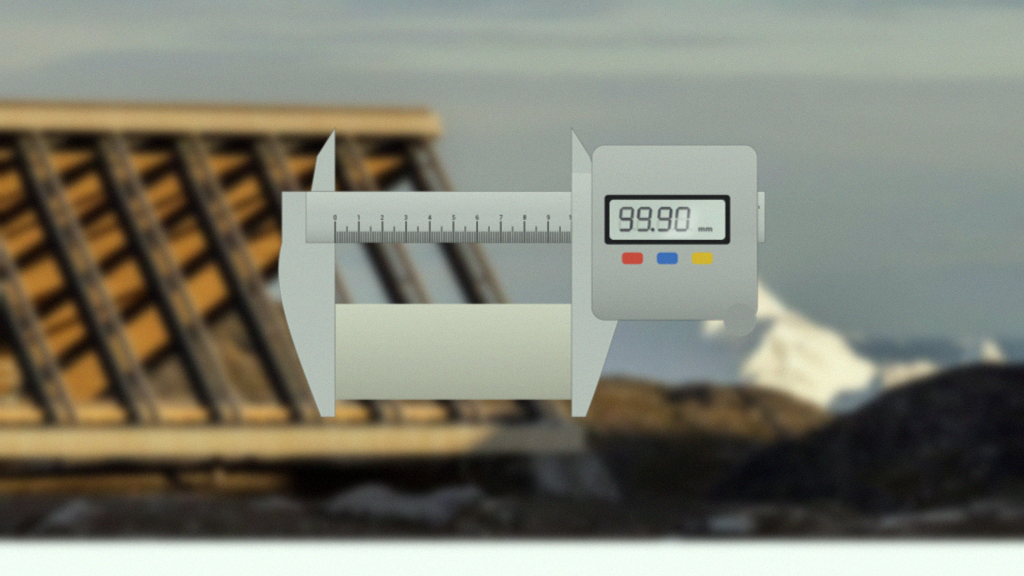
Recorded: 99.90 mm
